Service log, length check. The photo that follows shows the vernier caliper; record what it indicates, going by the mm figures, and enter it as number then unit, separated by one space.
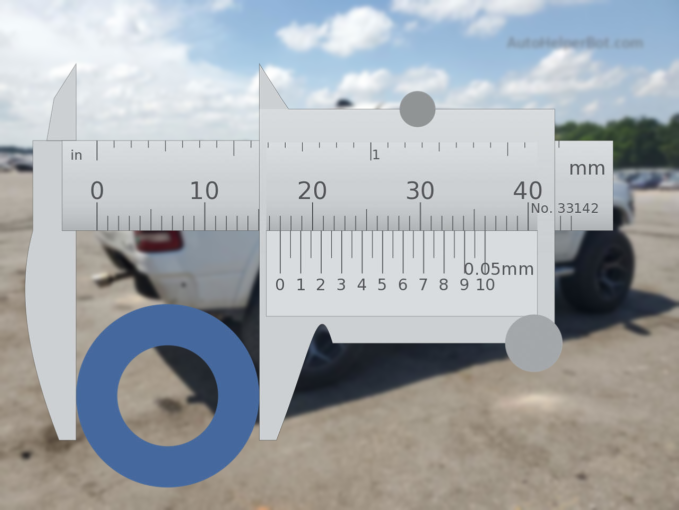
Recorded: 17.0 mm
